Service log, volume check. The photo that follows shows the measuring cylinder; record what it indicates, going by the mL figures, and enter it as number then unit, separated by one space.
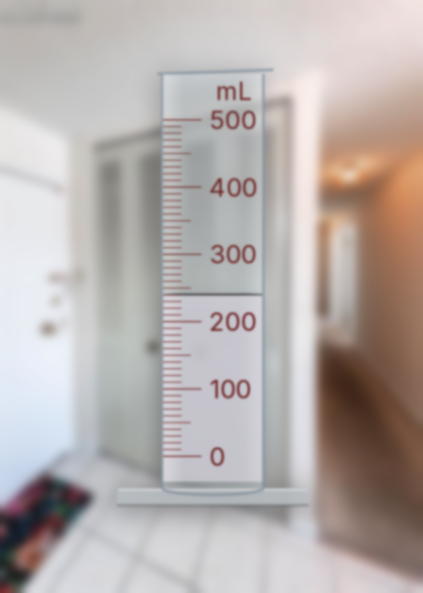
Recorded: 240 mL
